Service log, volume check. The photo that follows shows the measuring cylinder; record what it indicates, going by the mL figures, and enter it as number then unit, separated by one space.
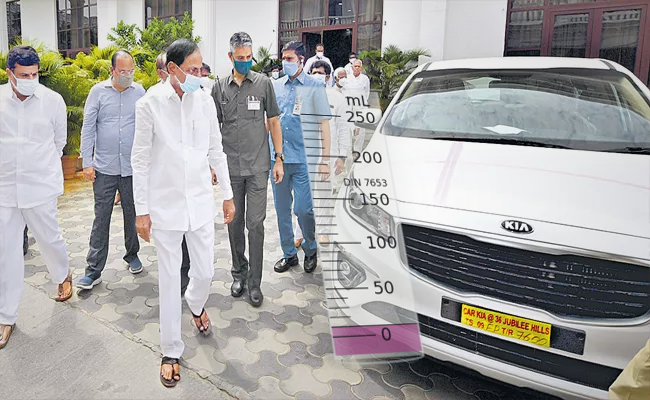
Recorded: 10 mL
